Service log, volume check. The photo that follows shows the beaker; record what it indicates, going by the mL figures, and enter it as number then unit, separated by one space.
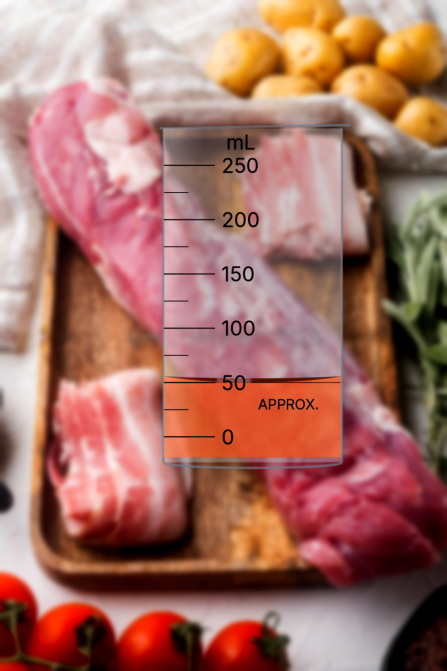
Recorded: 50 mL
